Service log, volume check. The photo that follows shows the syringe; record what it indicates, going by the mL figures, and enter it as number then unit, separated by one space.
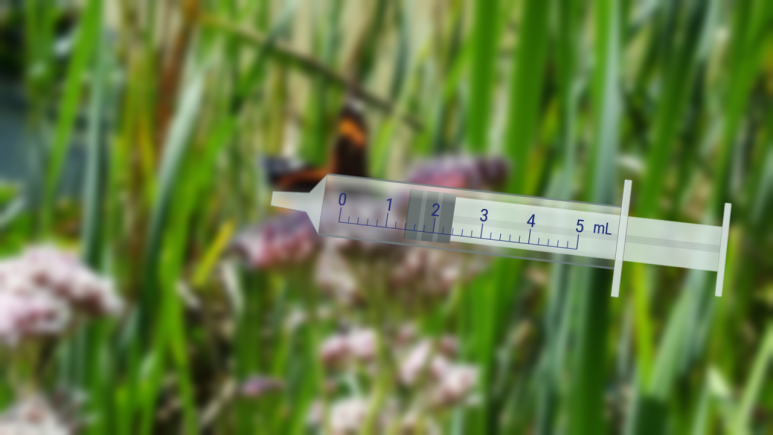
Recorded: 1.4 mL
